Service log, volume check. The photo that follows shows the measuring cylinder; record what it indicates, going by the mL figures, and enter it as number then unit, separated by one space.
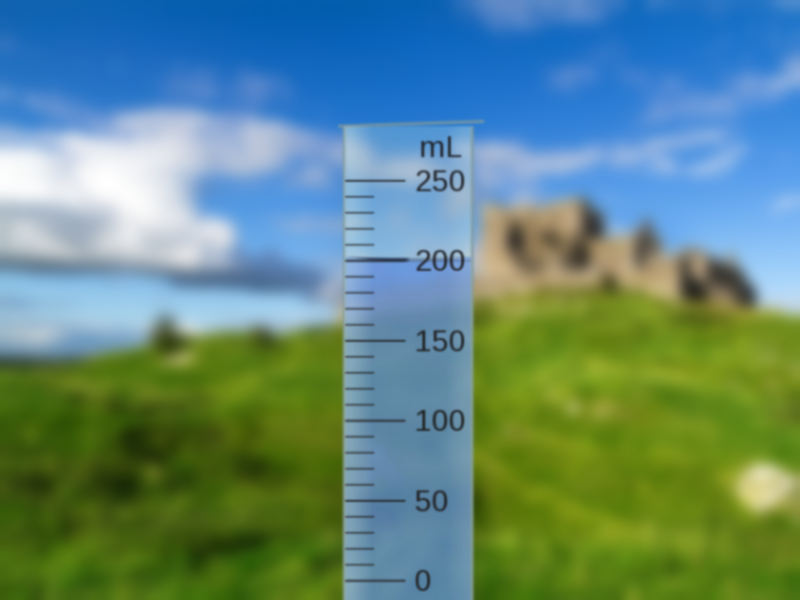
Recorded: 200 mL
